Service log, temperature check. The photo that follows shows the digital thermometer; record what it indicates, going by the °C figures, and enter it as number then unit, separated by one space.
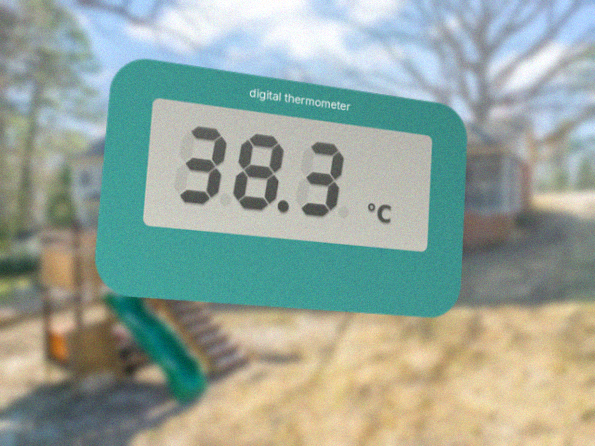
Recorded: 38.3 °C
